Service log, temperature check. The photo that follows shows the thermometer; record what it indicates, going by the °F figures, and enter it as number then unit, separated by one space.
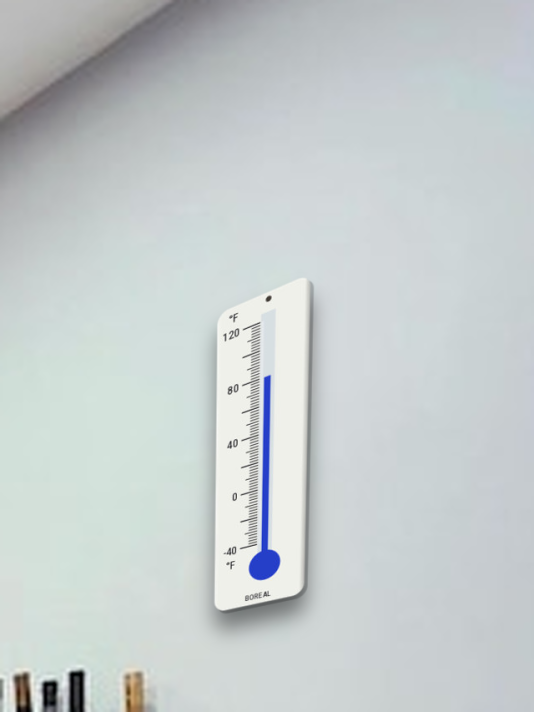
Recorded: 80 °F
